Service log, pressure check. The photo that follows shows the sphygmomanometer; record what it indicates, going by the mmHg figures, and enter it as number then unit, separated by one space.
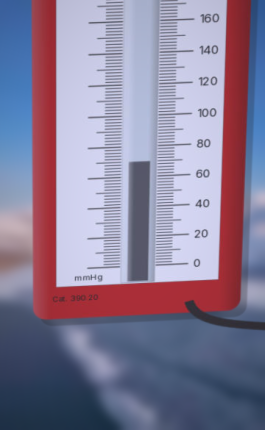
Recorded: 70 mmHg
